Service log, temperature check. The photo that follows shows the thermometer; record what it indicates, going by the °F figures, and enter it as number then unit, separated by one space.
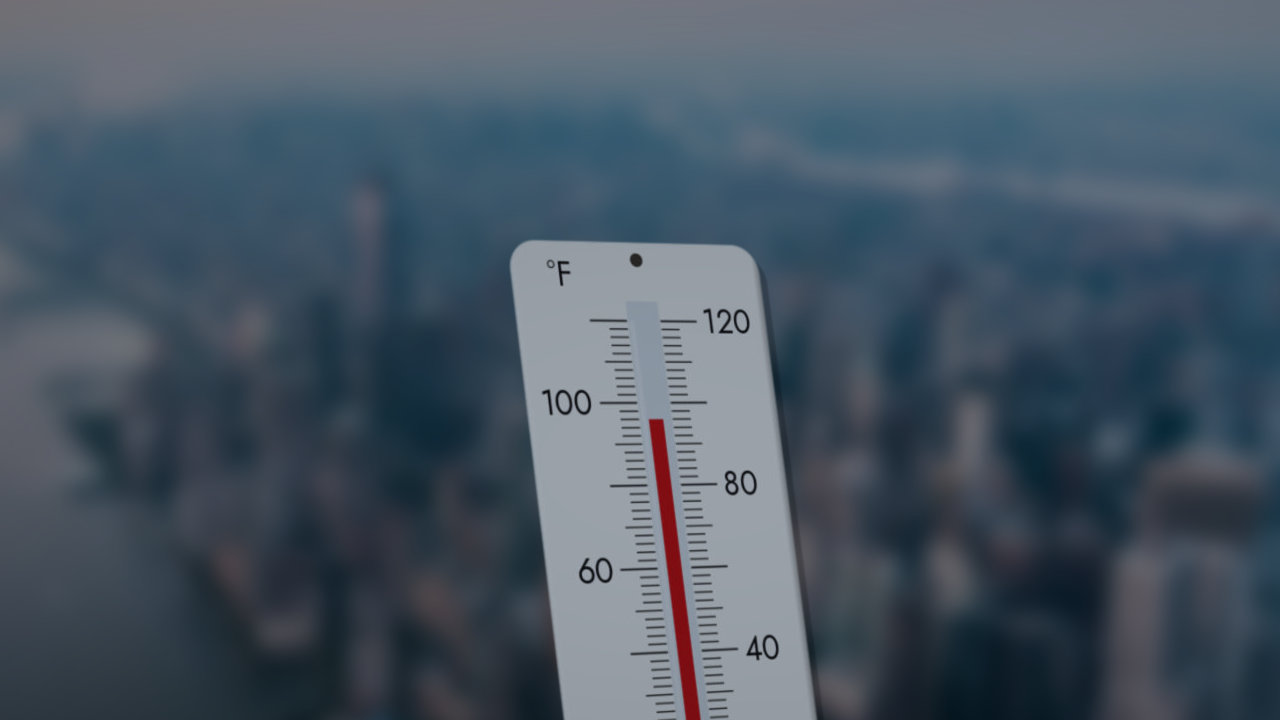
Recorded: 96 °F
